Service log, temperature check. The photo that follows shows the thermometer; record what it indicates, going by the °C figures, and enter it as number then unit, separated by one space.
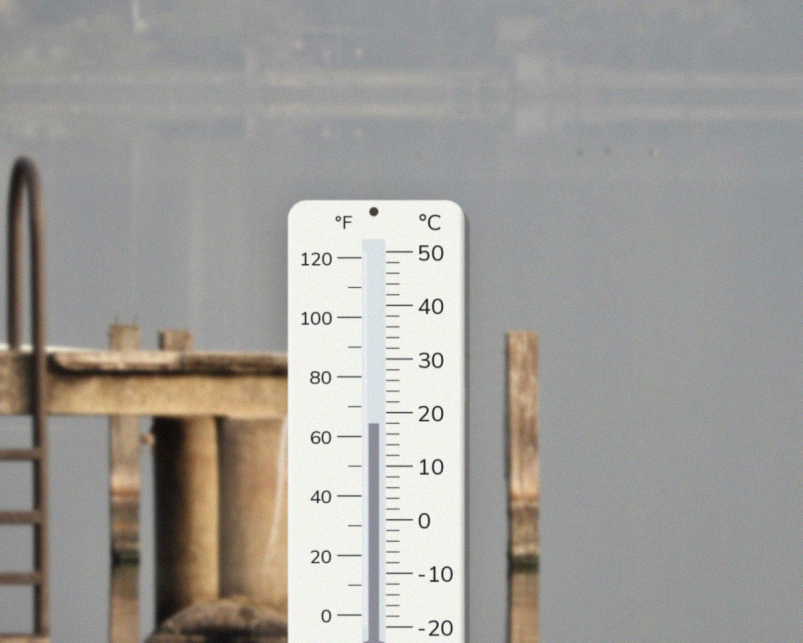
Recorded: 18 °C
